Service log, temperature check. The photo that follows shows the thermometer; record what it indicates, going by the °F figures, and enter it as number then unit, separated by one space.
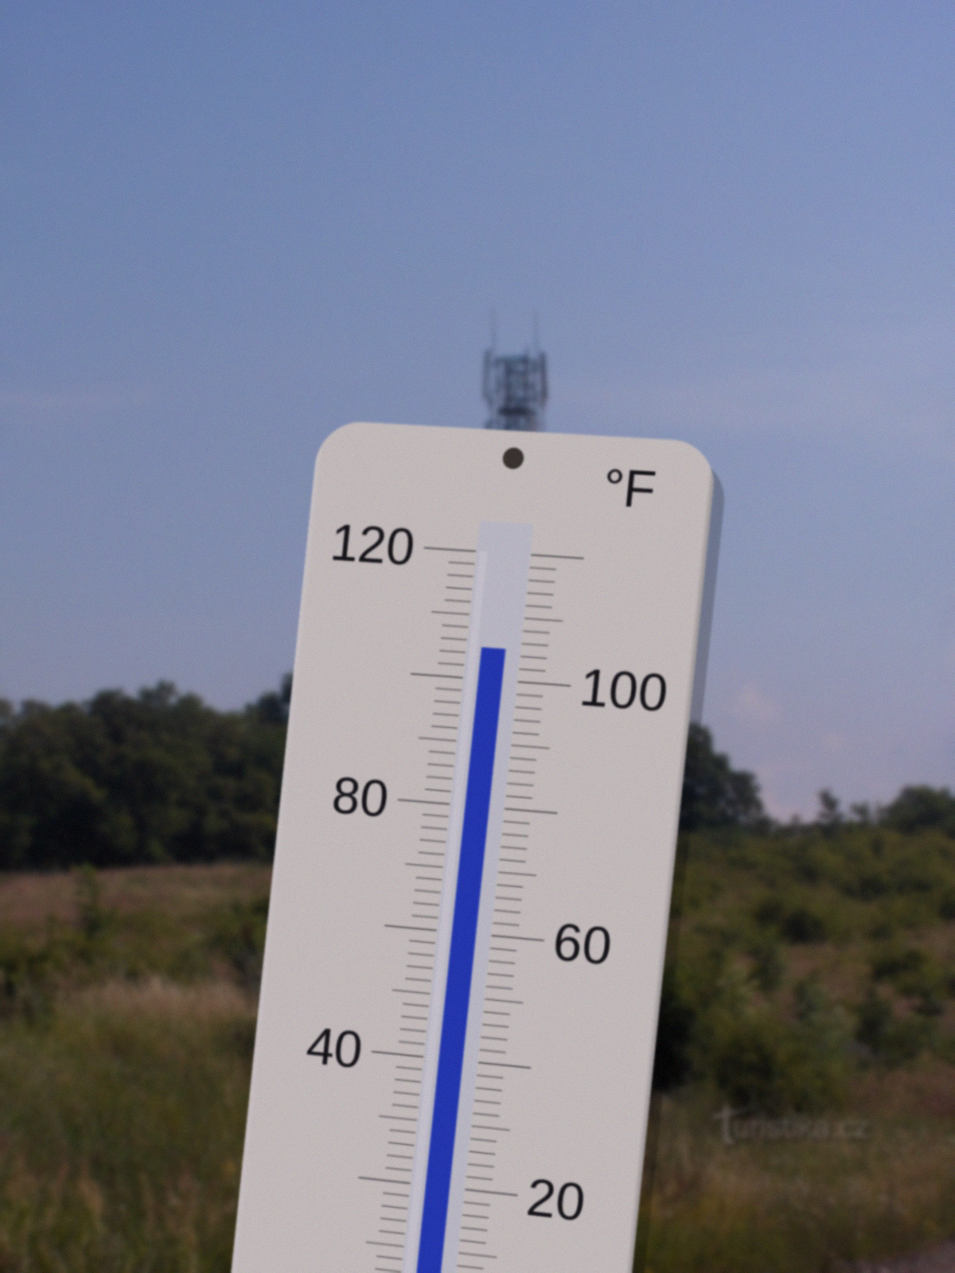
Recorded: 105 °F
